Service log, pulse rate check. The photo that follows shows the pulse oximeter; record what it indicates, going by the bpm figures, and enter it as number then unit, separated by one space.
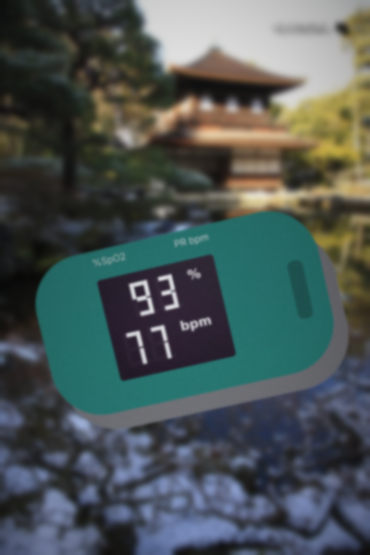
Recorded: 77 bpm
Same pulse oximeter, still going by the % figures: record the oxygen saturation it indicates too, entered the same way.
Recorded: 93 %
